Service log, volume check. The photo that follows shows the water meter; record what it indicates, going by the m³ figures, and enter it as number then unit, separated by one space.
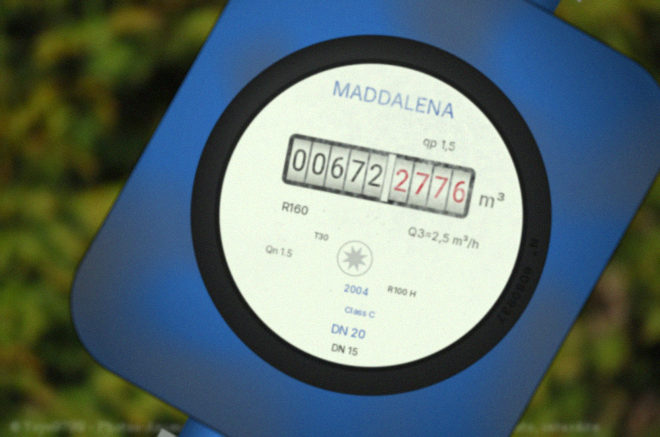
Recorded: 672.2776 m³
